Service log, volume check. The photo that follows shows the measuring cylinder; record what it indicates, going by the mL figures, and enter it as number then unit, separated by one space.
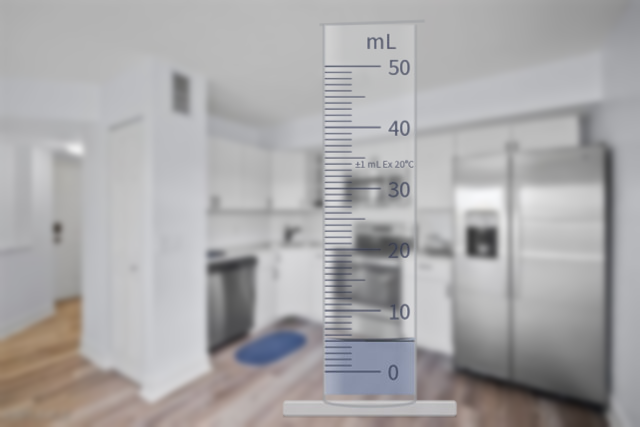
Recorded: 5 mL
